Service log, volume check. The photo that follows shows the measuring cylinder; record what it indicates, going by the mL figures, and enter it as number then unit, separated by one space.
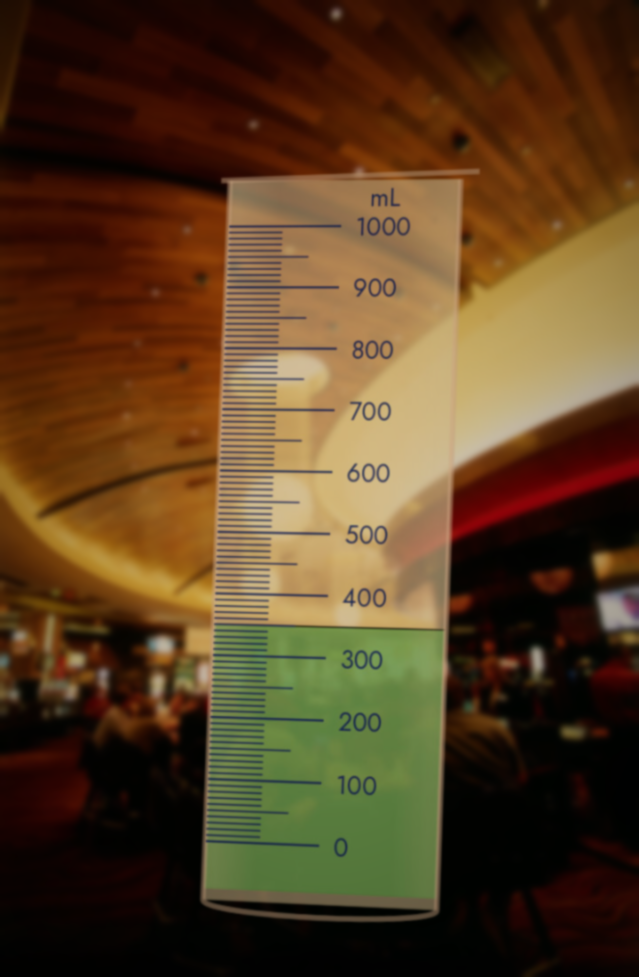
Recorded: 350 mL
